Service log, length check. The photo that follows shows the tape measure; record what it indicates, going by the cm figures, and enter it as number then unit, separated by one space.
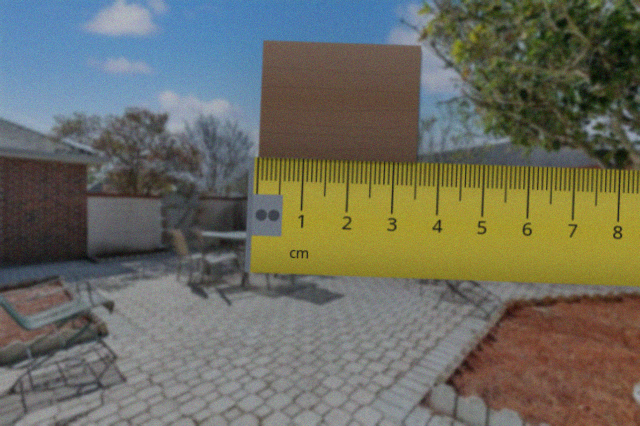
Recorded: 3.5 cm
